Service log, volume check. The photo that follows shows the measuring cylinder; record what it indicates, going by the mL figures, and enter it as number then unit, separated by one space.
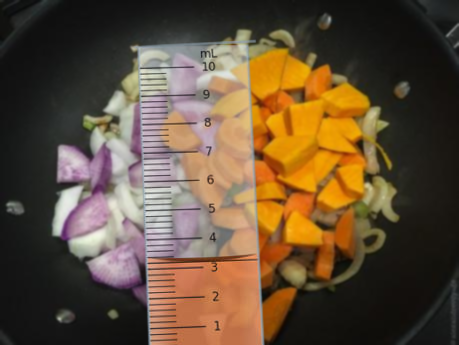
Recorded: 3.2 mL
